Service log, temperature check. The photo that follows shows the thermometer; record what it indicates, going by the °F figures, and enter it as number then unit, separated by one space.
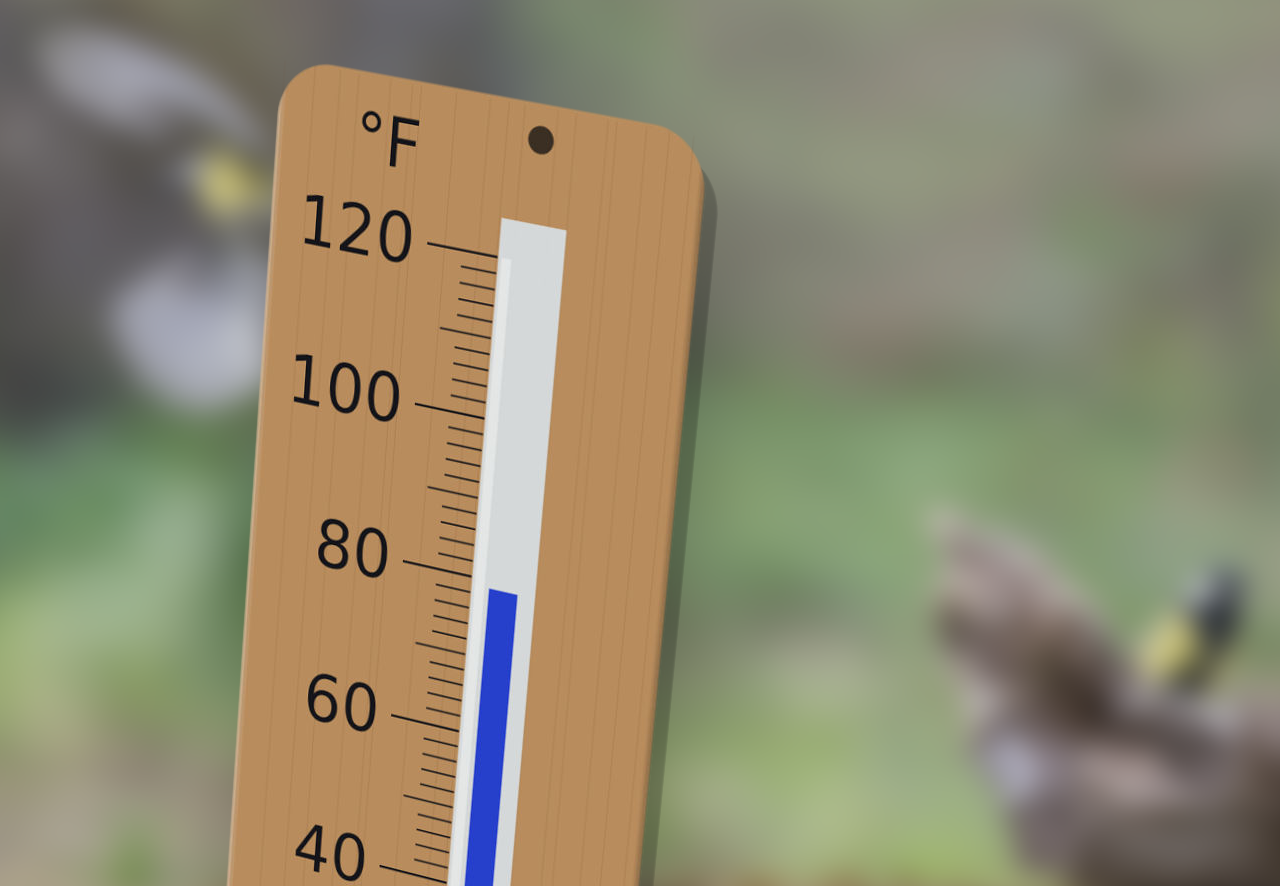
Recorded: 79 °F
